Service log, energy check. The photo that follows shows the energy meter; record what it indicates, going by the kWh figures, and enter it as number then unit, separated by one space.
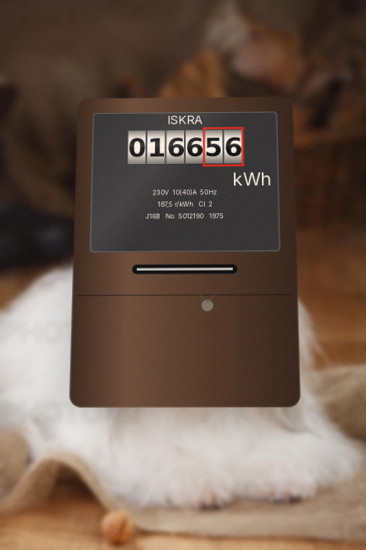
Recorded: 166.56 kWh
